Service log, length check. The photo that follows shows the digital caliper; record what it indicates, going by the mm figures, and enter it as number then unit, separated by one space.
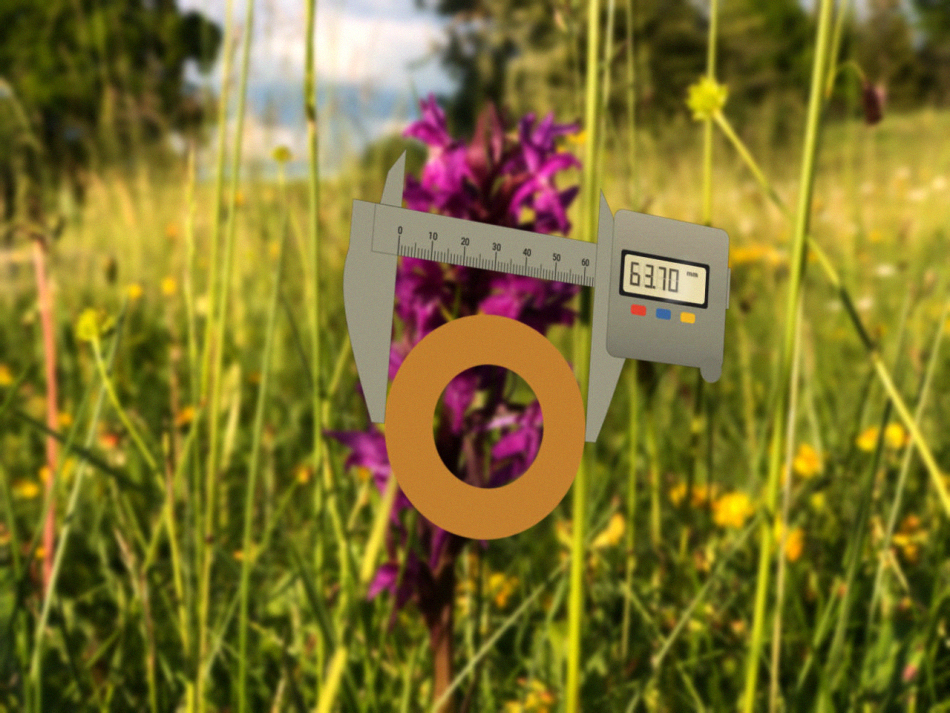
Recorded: 63.70 mm
